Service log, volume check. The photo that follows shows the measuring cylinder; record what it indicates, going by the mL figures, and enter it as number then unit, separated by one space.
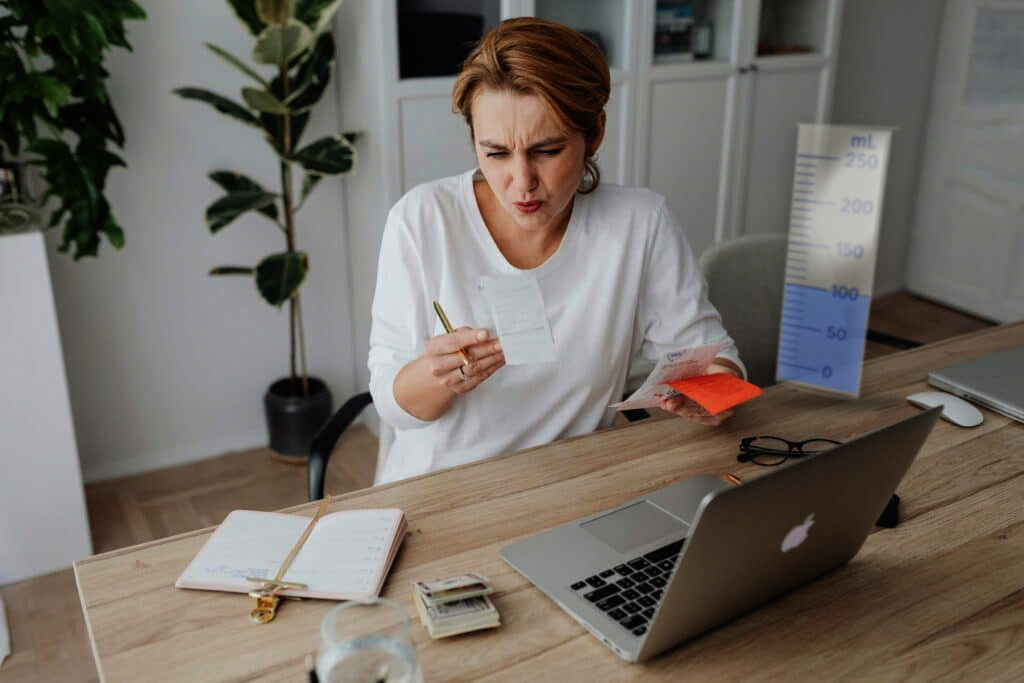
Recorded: 100 mL
